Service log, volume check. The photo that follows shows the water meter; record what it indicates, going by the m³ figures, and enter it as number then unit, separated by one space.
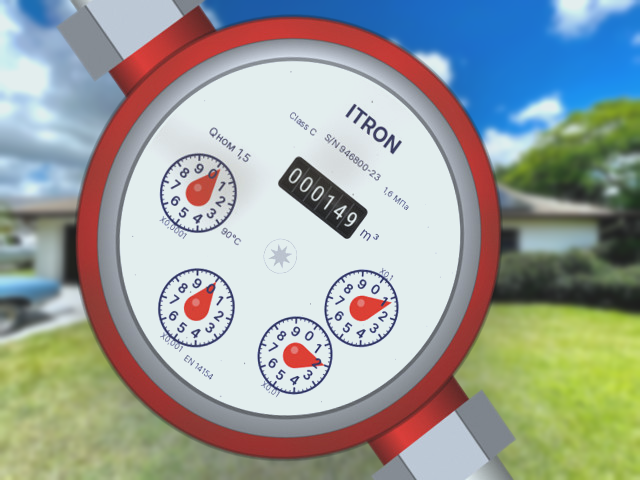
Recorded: 149.1200 m³
